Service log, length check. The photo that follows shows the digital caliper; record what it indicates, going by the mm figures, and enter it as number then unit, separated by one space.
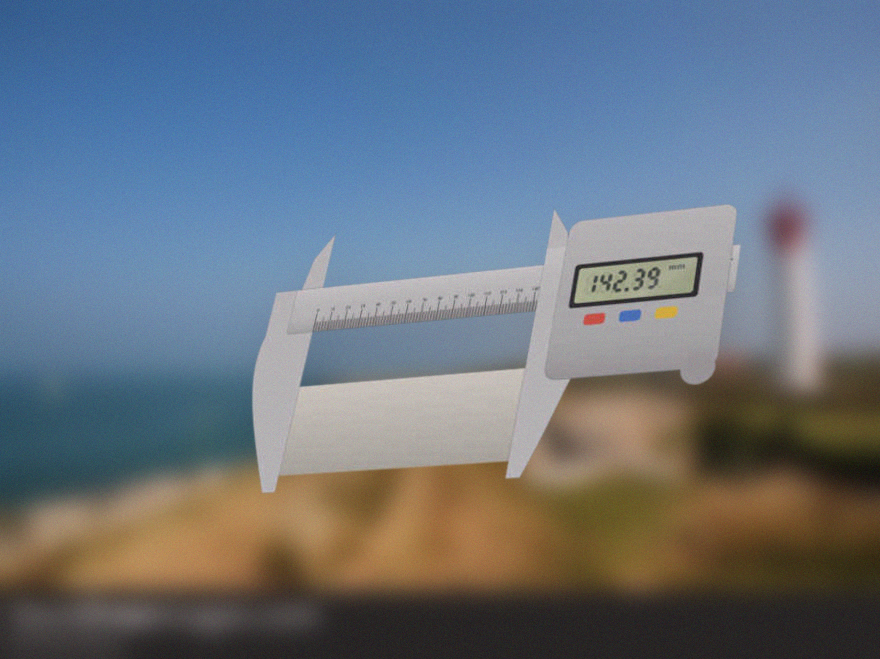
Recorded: 142.39 mm
